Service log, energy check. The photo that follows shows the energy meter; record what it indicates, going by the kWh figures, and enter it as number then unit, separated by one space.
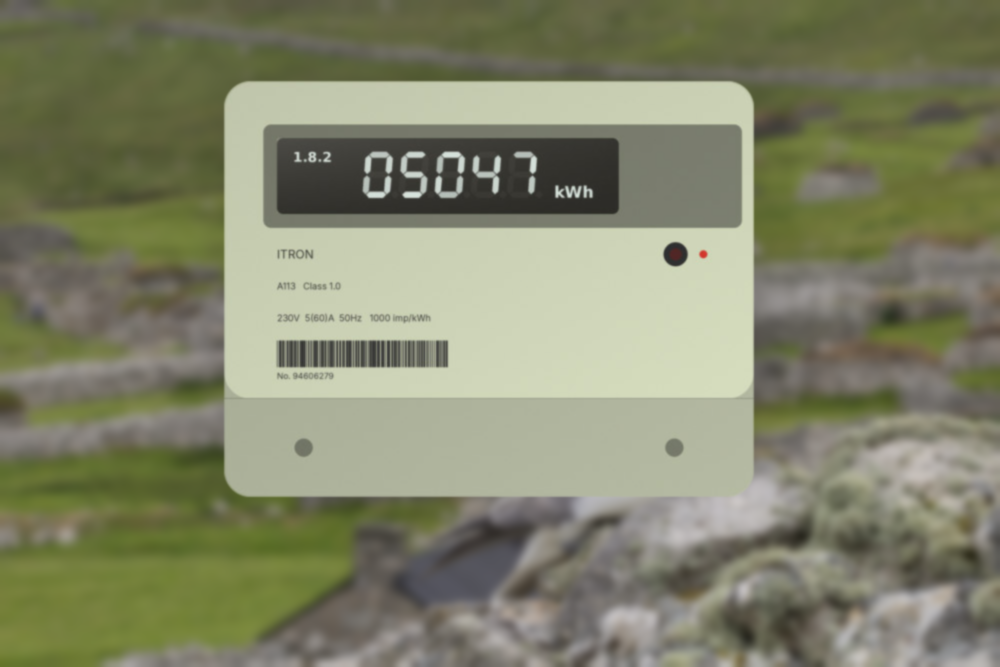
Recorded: 5047 kWh
